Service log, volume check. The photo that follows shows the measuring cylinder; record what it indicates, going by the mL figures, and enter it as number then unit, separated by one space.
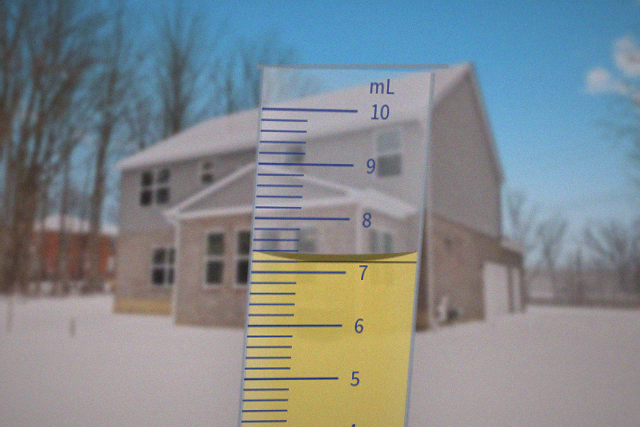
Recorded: 7.2 mL
